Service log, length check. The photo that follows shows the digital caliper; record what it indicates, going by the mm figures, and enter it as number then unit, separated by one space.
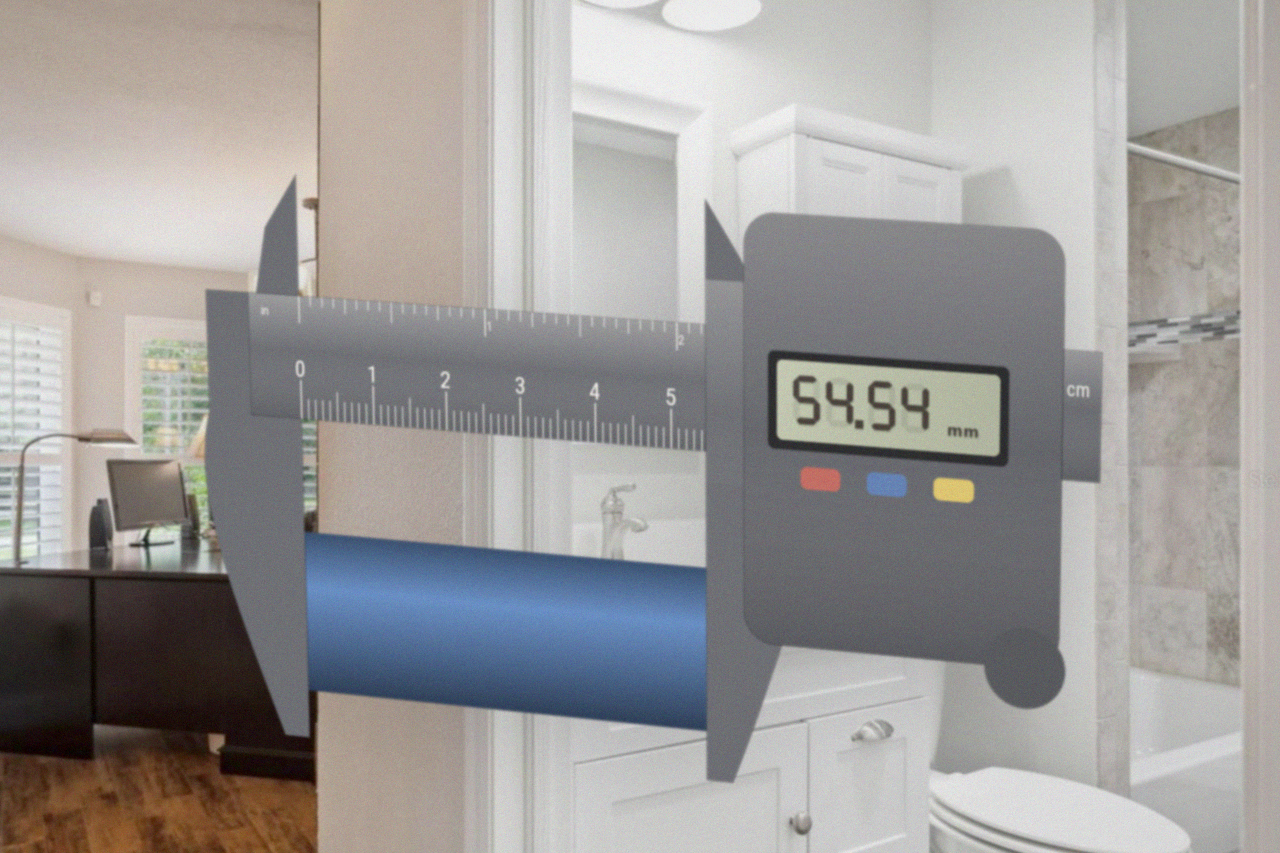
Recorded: 54.54 mm
